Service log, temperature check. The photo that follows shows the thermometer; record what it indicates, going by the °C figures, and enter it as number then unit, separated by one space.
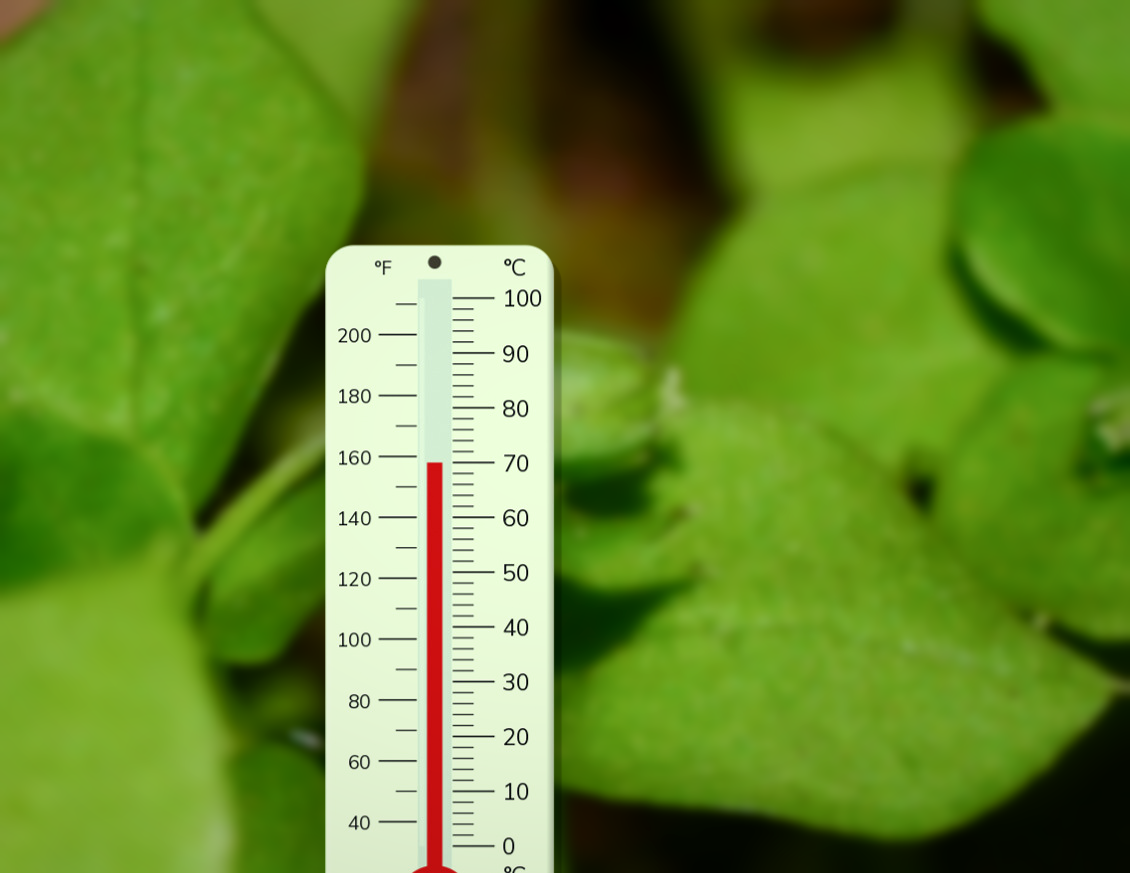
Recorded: 70 °C
